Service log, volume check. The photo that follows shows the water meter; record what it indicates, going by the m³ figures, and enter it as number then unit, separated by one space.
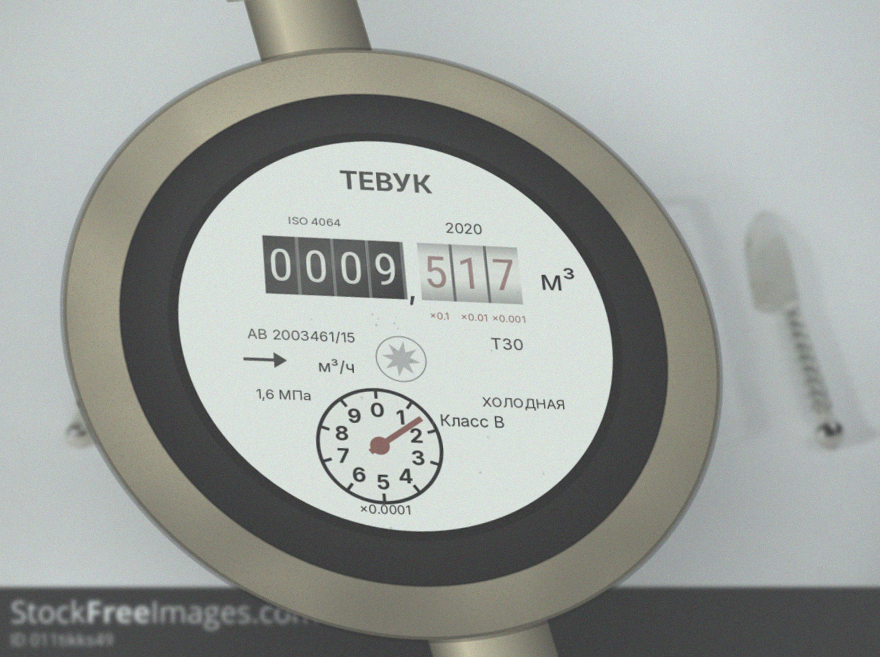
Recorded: 9.5171 m³
